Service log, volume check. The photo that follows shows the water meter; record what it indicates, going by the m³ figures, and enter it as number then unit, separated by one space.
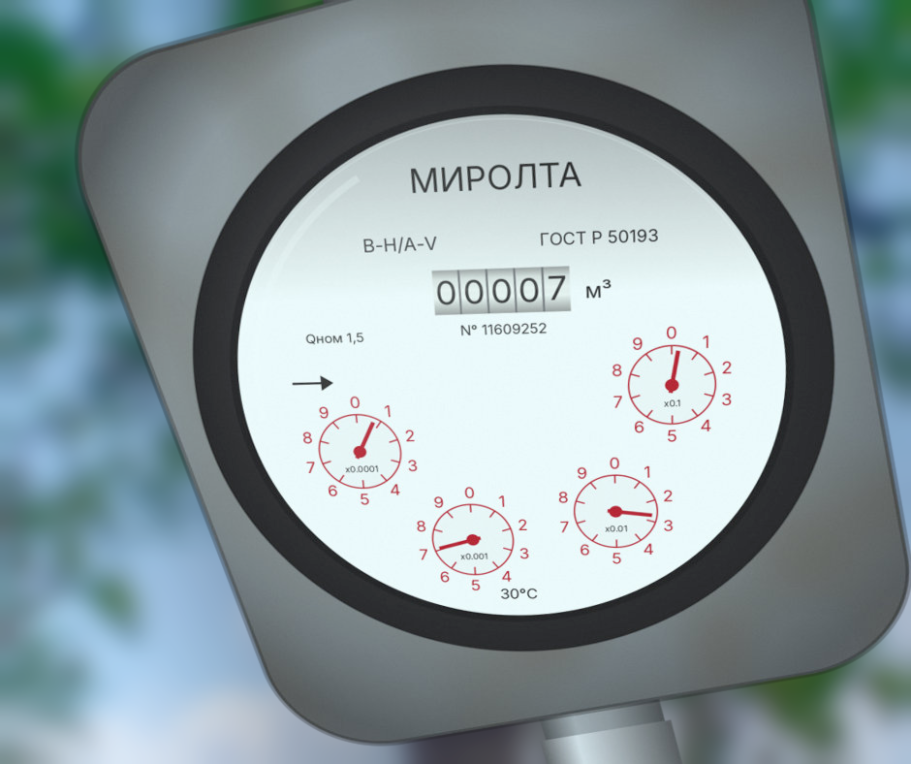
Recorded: 7.0270 m³
